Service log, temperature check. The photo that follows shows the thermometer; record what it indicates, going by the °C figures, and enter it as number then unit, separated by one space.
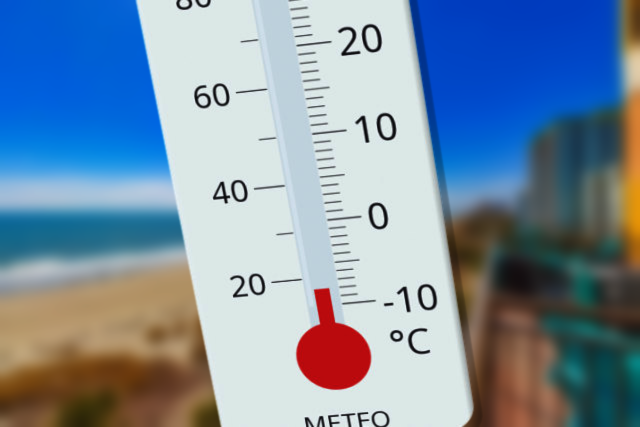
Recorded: -8 °C
